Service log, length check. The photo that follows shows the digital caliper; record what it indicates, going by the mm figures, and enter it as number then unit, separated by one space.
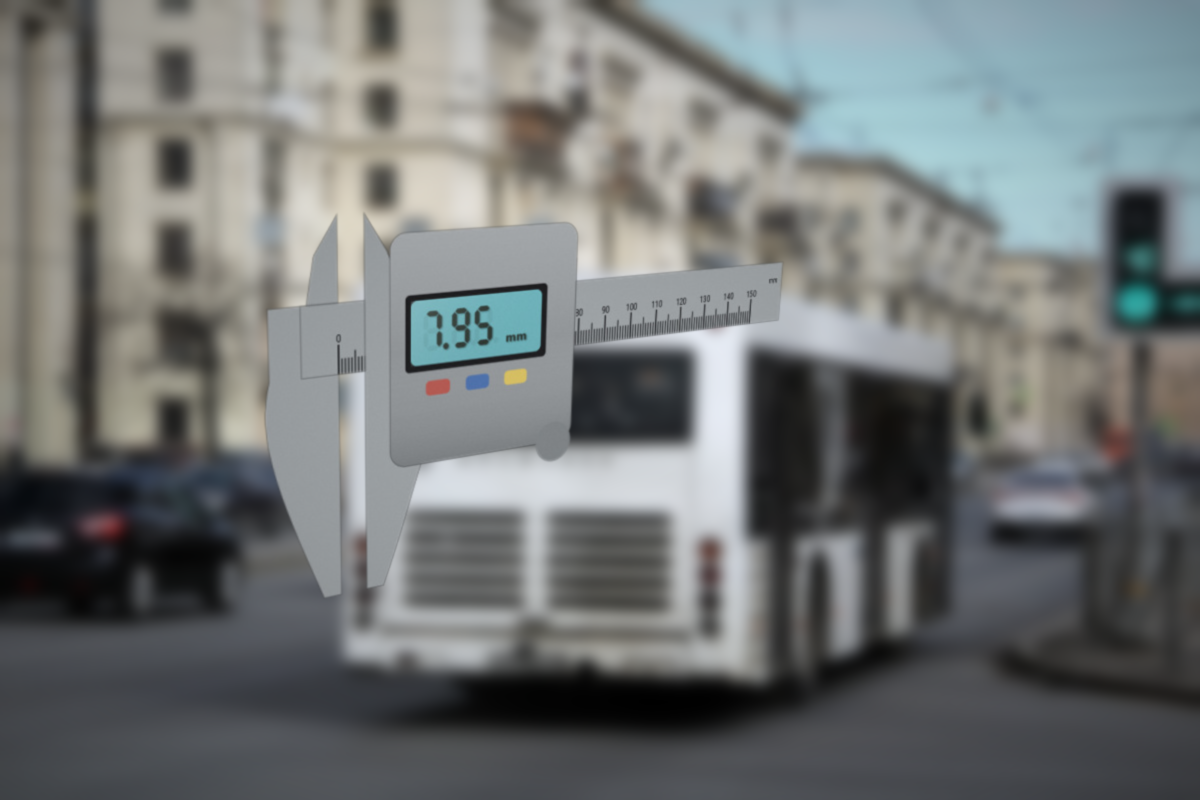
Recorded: 7.95 mm
